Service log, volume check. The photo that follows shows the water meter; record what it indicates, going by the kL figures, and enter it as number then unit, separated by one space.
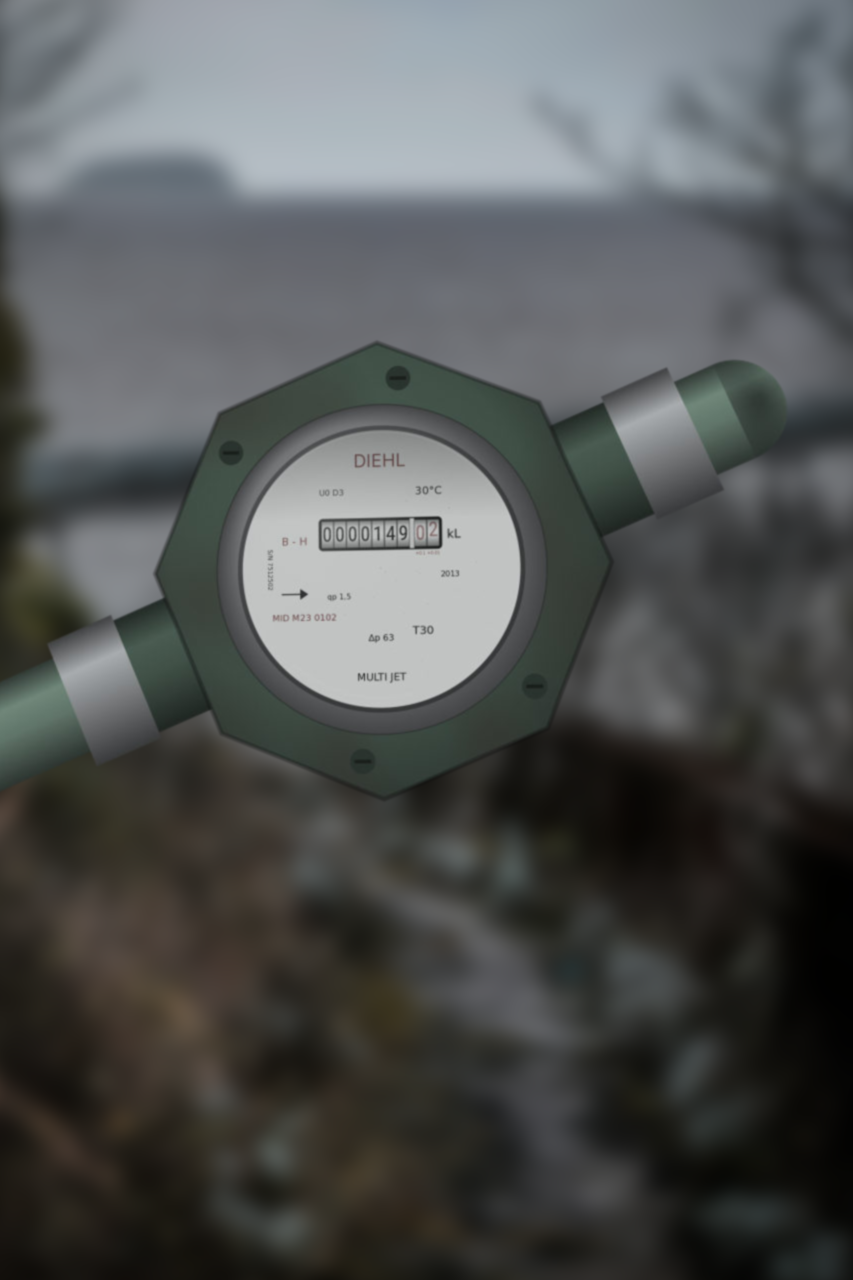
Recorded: 149.02 kL
